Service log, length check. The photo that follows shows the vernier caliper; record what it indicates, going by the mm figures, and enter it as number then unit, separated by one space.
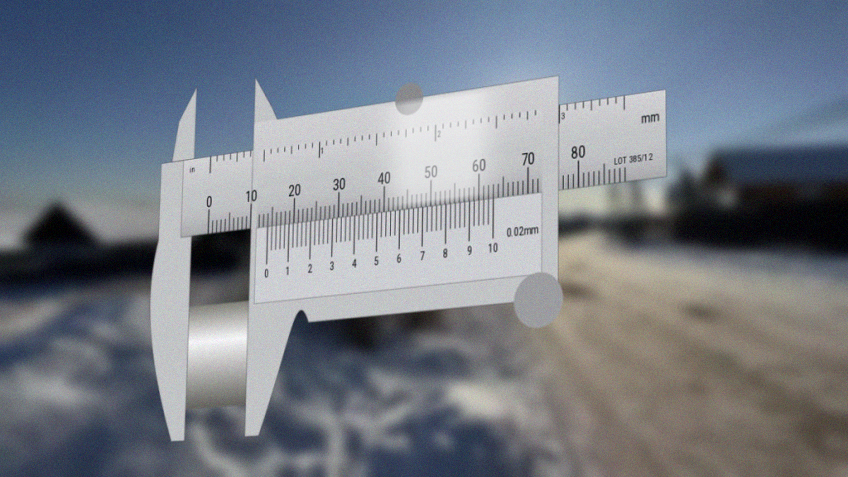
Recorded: 14.0 mm
